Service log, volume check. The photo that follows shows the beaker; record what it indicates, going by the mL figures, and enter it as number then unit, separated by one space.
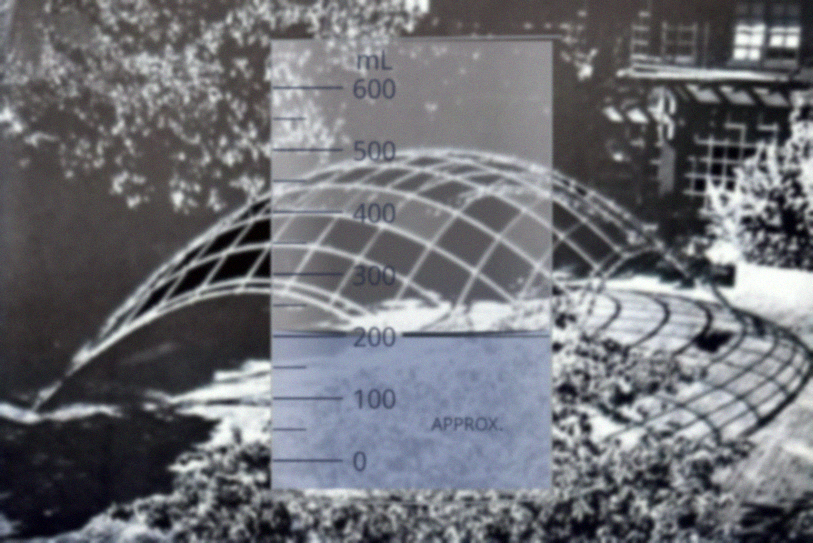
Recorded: 200 mL
